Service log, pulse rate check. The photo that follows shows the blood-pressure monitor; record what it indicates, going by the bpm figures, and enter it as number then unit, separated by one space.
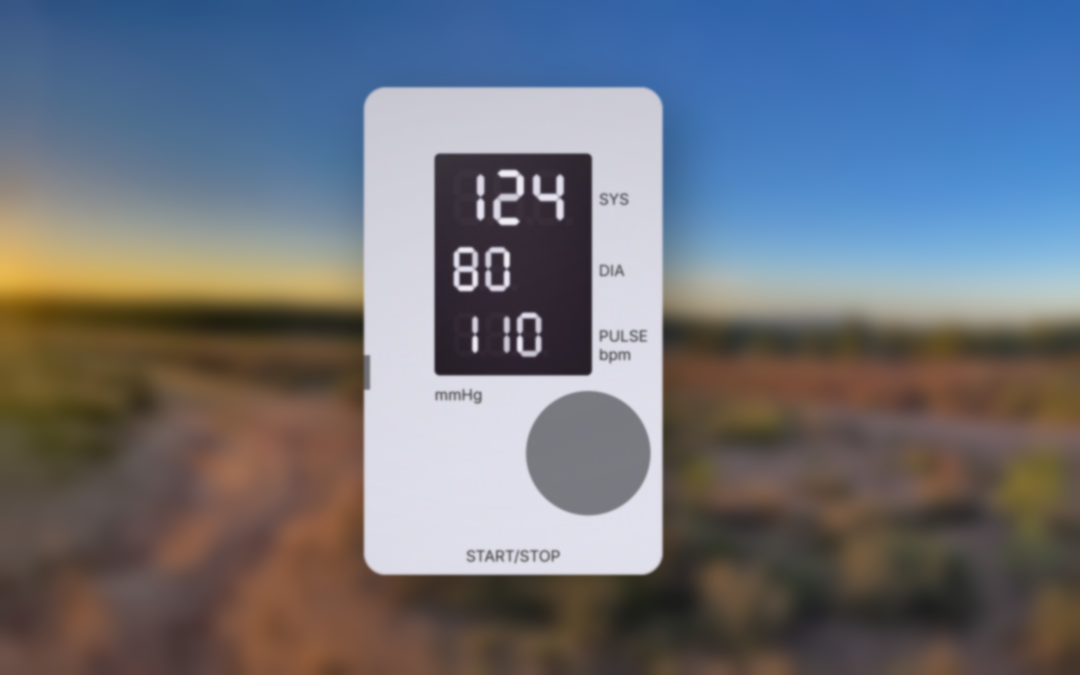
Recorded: 110 bpm
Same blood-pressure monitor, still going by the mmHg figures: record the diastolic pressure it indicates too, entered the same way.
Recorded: 80 mmHg
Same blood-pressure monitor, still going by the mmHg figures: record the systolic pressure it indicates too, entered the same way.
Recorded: 124 mmHg
